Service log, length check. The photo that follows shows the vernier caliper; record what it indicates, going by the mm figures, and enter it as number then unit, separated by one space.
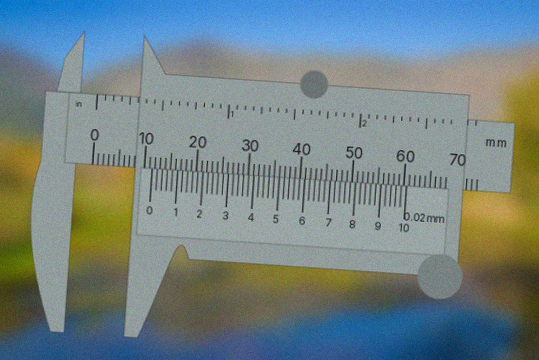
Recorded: 11.5 mm
